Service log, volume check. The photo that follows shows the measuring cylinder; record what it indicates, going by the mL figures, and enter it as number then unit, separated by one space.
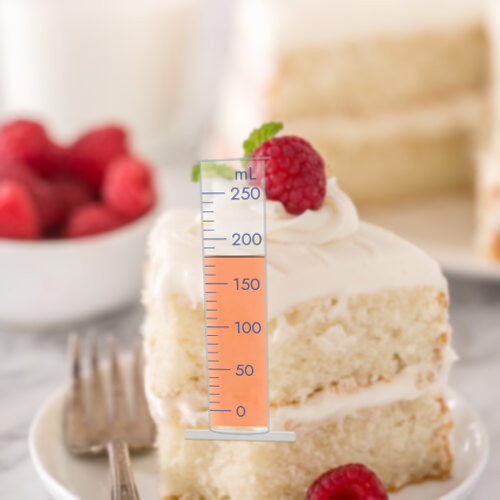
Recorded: 180 mL
